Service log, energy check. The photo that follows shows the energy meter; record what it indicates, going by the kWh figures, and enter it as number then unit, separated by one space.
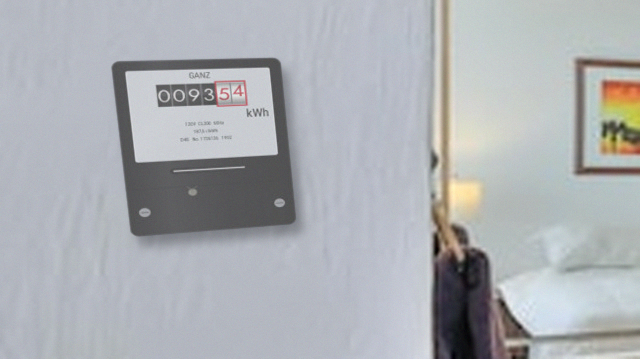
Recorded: 93.54 kWh
